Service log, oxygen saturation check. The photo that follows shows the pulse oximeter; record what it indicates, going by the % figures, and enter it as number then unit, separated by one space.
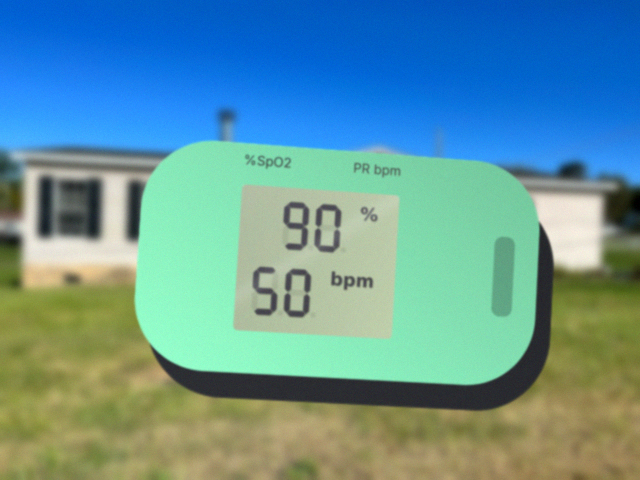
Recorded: 90 %
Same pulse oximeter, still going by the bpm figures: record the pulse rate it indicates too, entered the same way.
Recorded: 50 bpm
